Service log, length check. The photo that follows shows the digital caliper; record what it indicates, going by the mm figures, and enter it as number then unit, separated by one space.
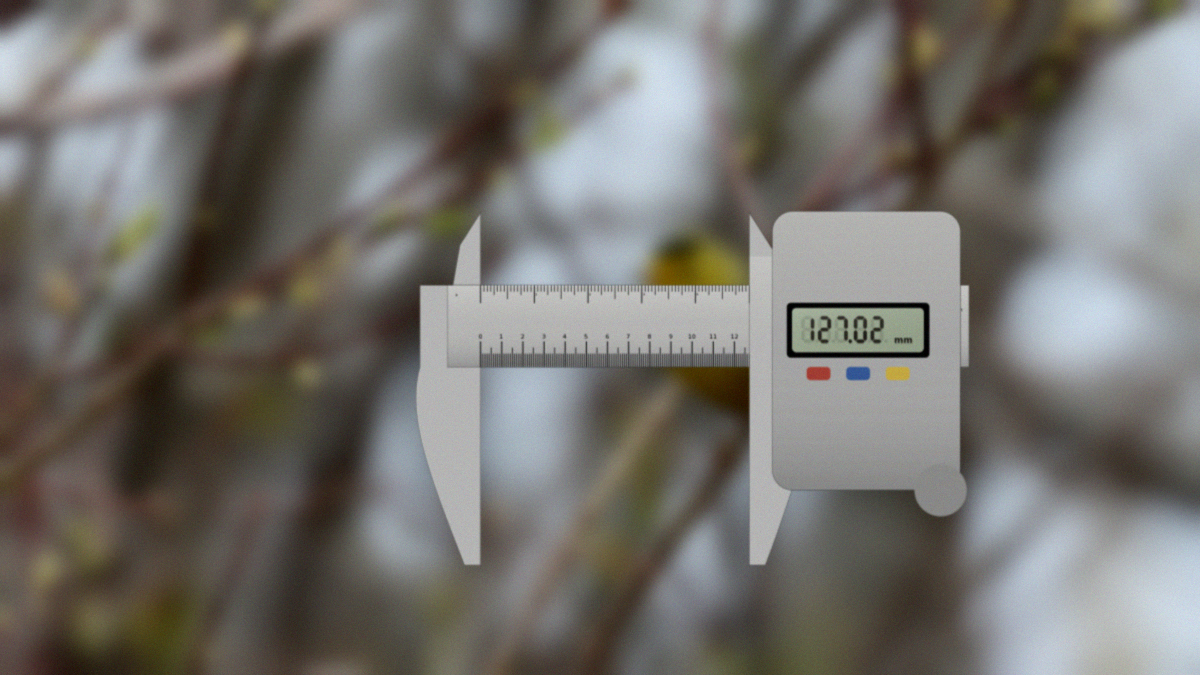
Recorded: 127.02 mm
